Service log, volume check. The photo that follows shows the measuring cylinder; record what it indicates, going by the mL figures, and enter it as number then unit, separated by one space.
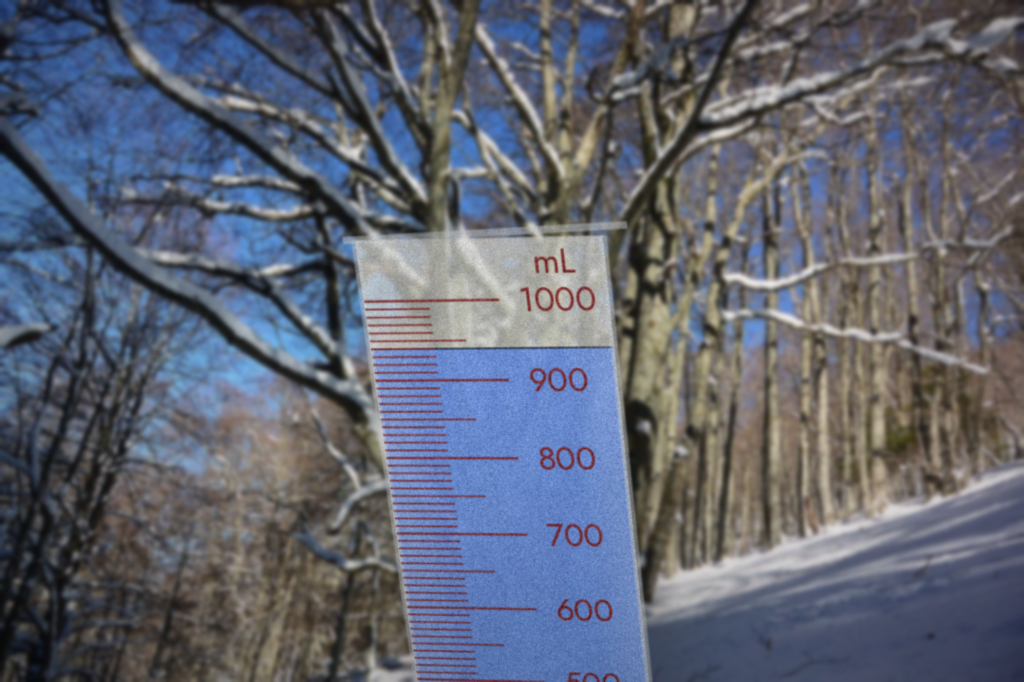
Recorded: 940 mL
